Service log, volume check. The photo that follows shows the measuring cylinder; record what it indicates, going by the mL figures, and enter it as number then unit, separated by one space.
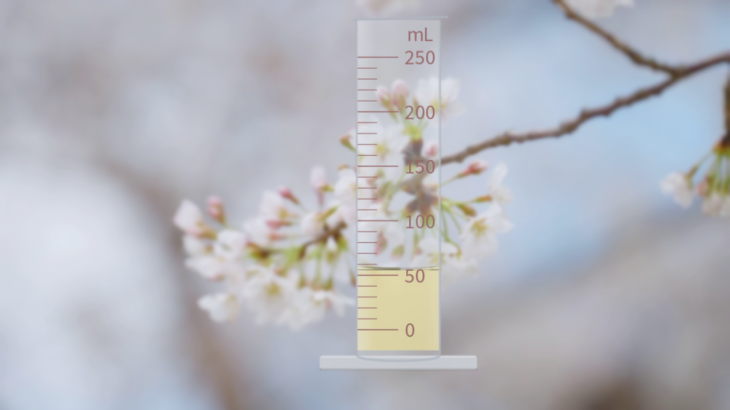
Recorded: 55 mL
